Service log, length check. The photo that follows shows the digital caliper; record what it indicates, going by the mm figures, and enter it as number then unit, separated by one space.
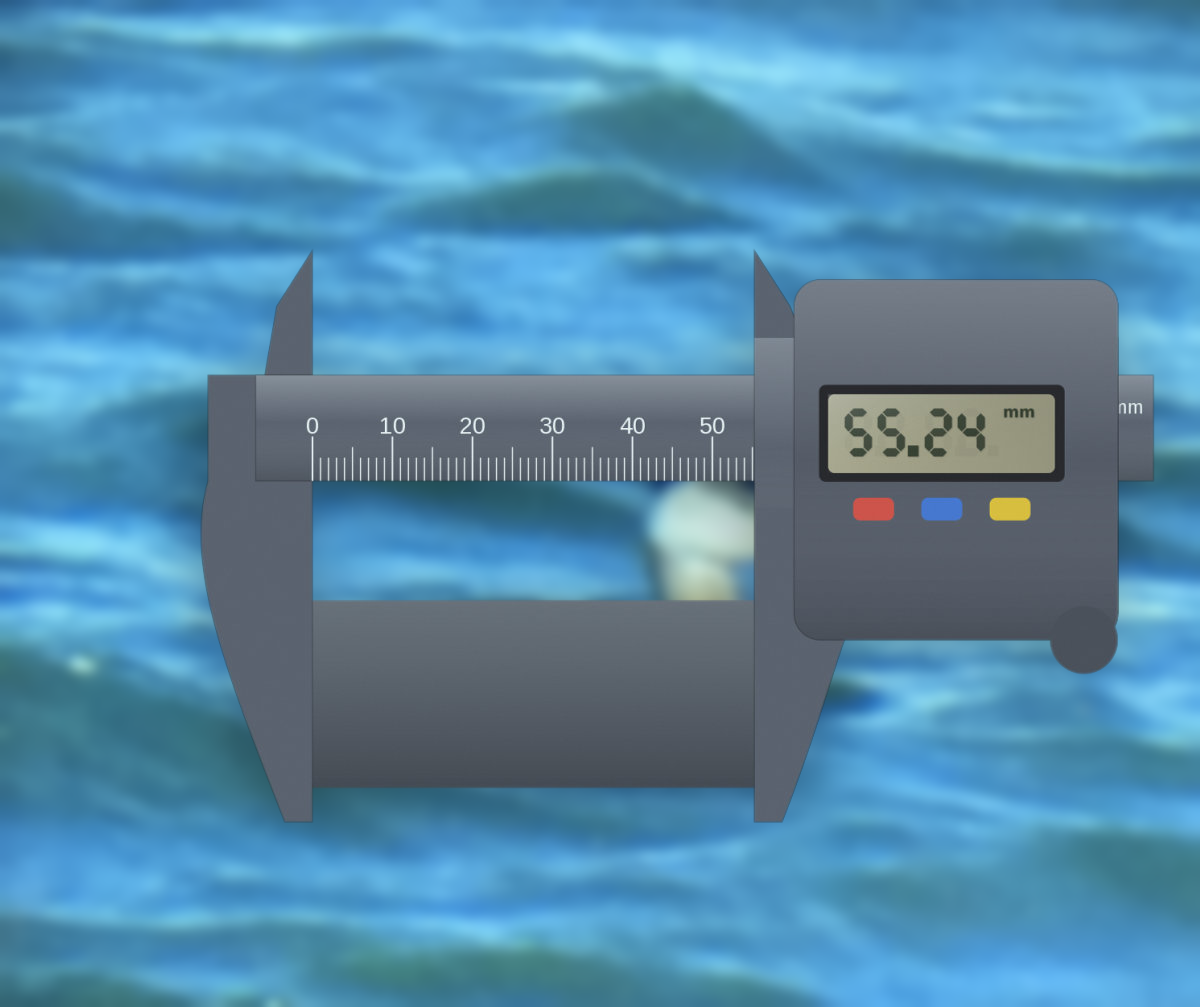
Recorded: 55.24 mm
